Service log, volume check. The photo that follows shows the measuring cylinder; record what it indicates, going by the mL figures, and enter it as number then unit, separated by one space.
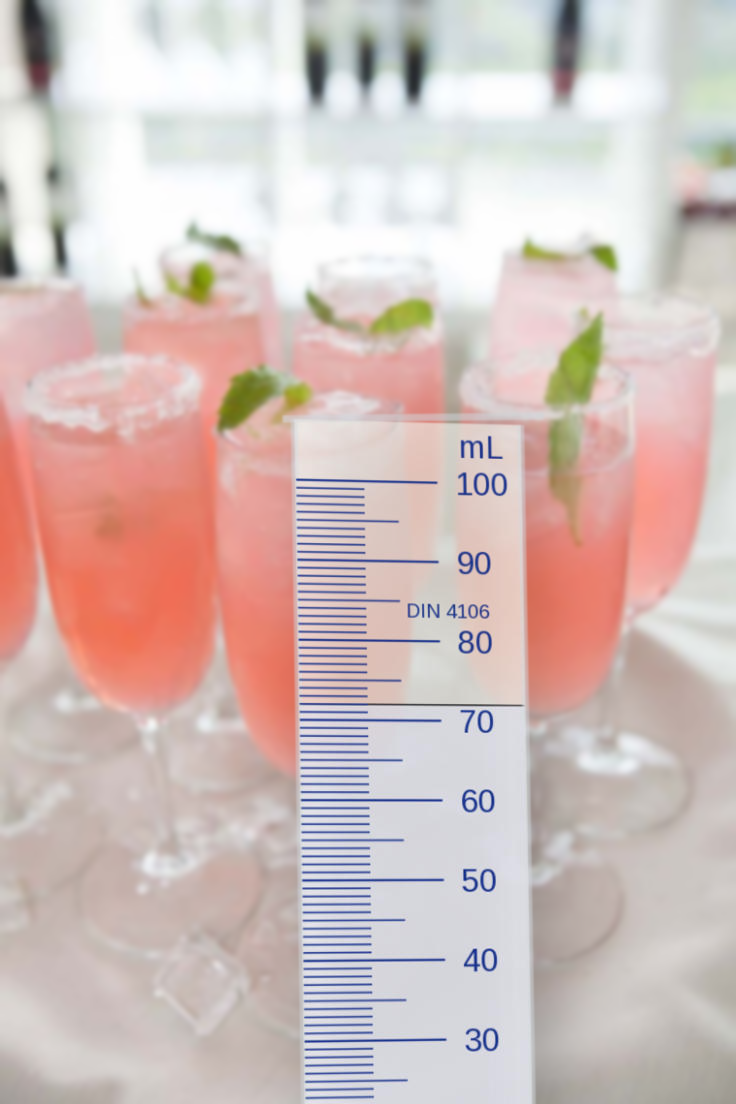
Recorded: 72 mL
